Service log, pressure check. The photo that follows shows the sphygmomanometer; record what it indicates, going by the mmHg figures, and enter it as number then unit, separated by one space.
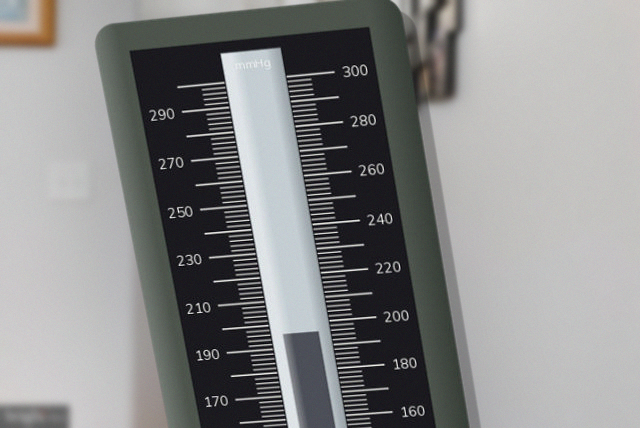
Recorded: 196 mmHg
